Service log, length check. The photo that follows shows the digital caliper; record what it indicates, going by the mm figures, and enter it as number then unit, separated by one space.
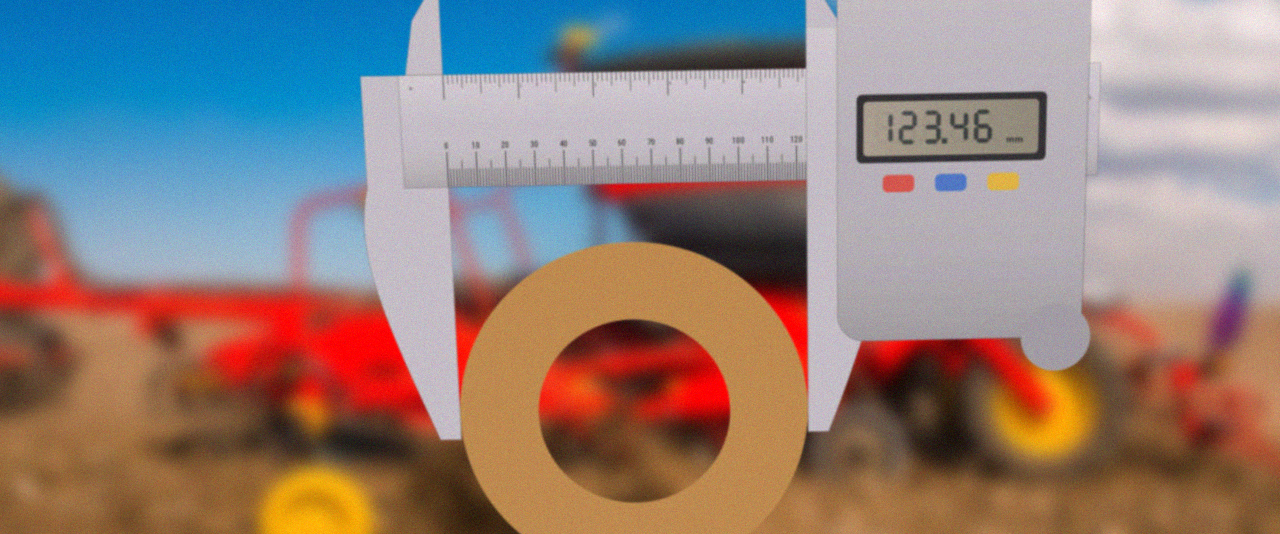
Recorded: 123.46 mm
